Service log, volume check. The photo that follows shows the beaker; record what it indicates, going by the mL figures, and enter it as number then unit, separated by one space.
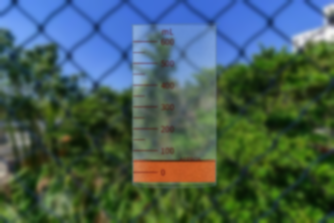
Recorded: 50 mL
